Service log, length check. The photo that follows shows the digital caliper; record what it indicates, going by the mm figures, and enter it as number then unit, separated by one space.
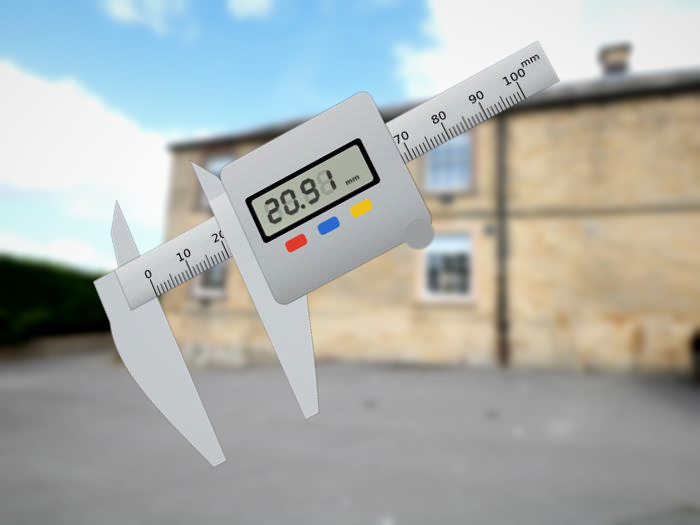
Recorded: 20.91 mm
